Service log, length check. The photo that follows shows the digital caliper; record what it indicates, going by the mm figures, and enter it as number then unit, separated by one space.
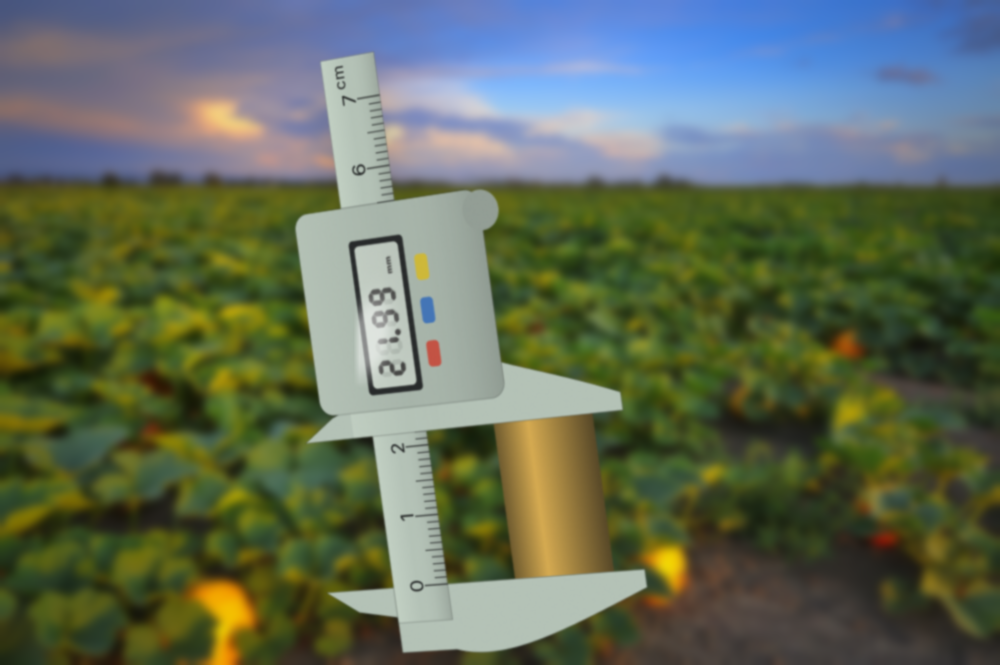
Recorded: 21.99 mm
